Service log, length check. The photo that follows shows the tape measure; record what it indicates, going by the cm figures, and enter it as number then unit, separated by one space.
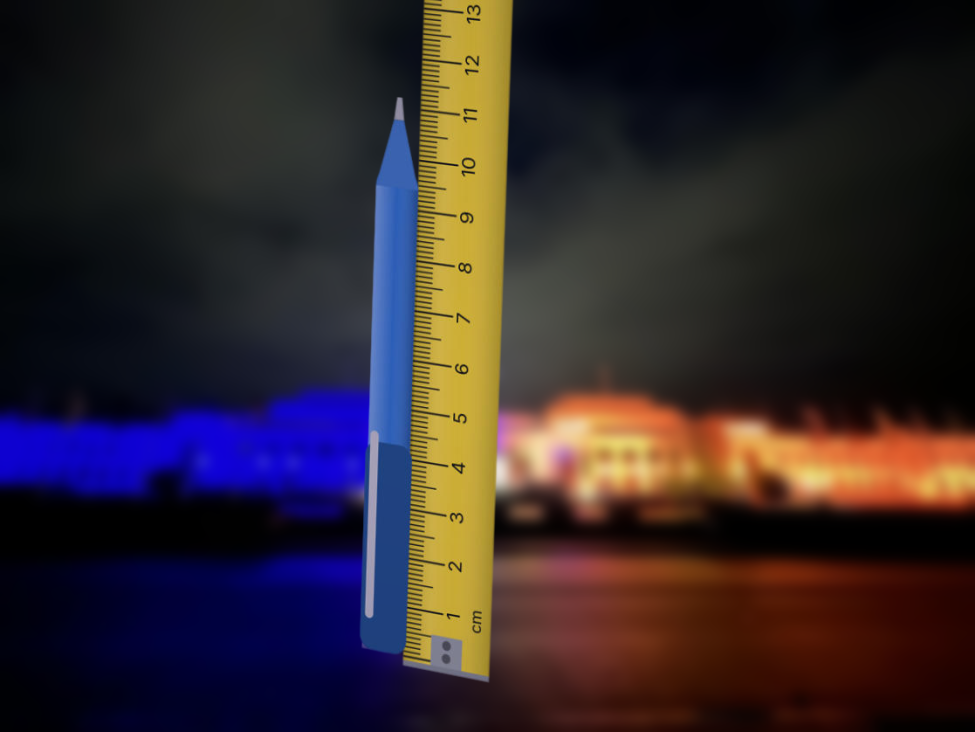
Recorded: 11.2 cm
